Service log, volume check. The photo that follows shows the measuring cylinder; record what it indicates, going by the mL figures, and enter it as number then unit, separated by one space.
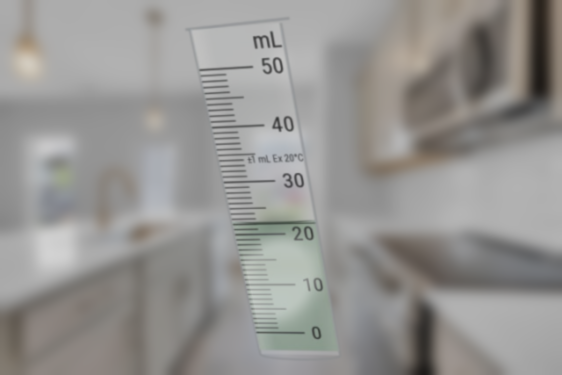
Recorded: 22 mL
